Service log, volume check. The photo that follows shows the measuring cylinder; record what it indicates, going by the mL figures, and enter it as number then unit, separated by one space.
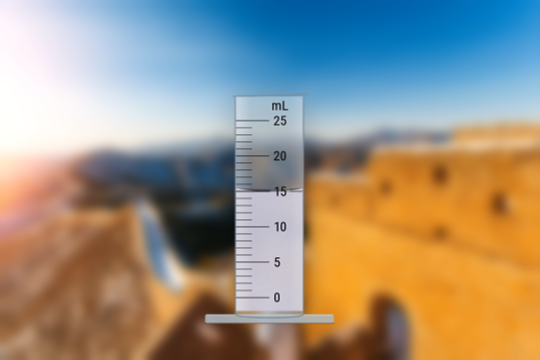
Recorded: 15 mL
